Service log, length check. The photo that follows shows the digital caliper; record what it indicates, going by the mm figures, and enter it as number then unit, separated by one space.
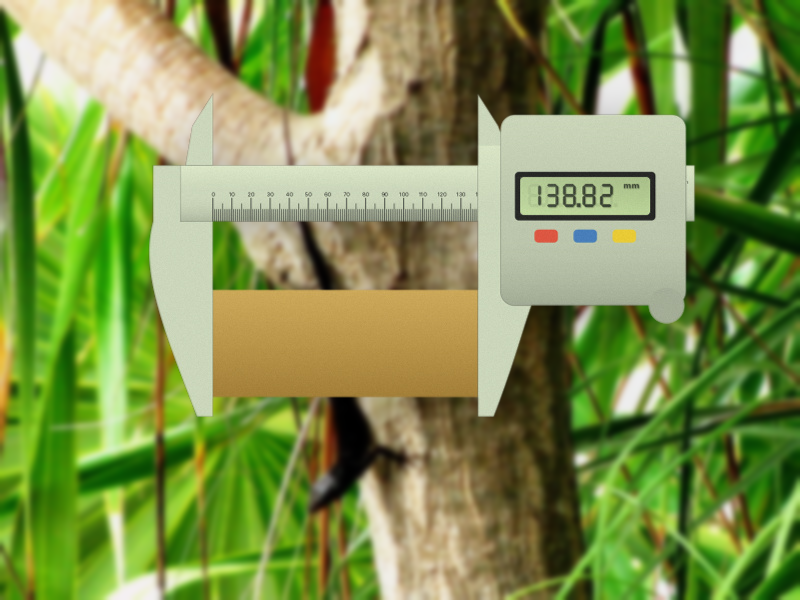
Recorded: 138.82 mm
